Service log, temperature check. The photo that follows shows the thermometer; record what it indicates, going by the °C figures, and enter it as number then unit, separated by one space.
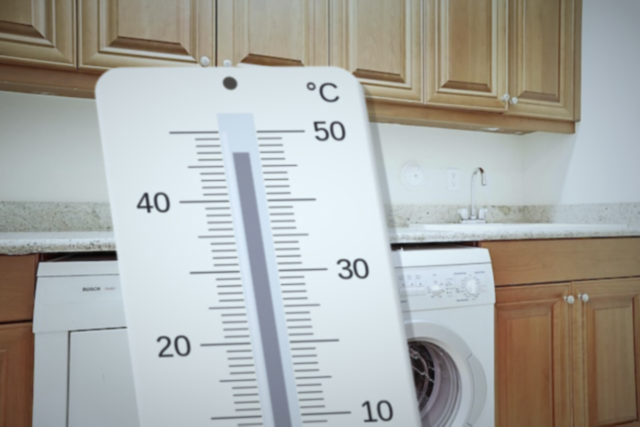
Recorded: 47 °C
